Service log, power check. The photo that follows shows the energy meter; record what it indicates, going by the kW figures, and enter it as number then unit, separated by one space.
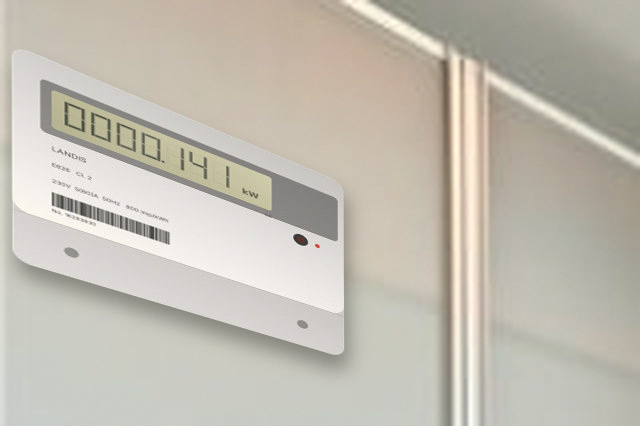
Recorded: 0.141 kW
